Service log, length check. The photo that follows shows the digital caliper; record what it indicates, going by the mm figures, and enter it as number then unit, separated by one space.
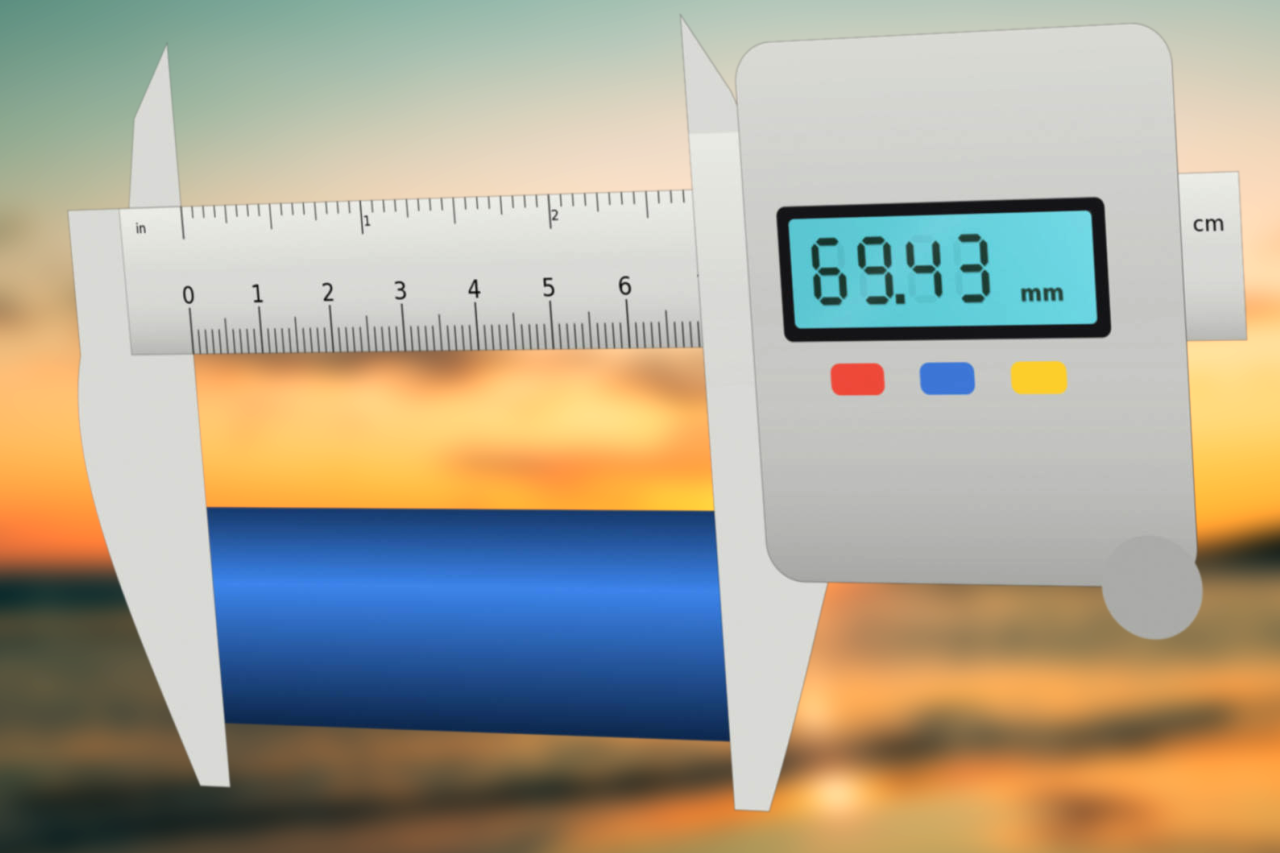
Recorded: 69.43 mm
